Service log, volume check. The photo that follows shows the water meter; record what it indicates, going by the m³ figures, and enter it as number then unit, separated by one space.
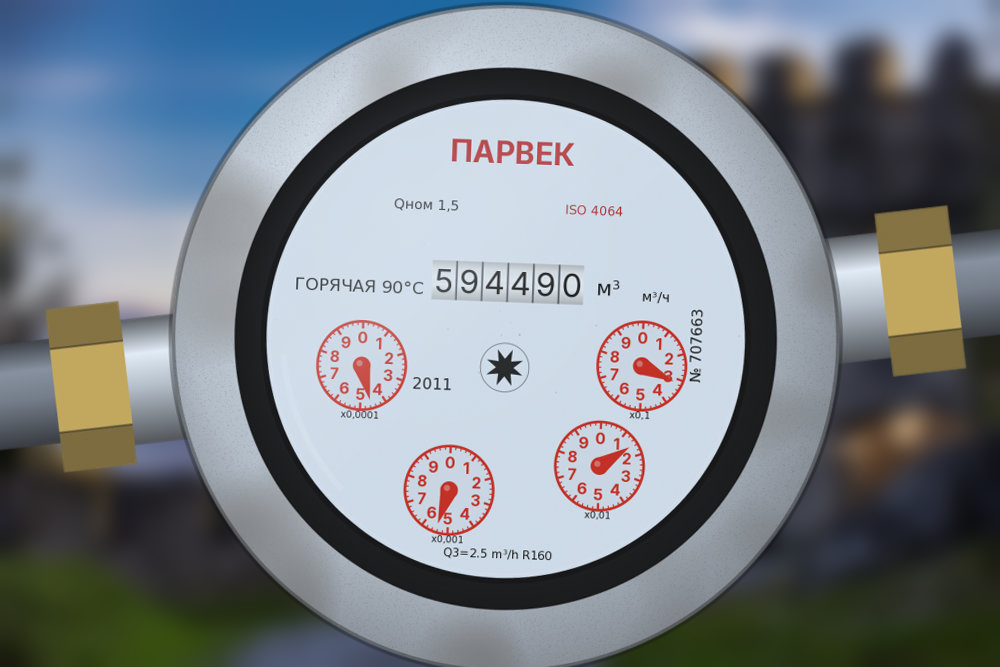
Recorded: 594490.3154 m³
